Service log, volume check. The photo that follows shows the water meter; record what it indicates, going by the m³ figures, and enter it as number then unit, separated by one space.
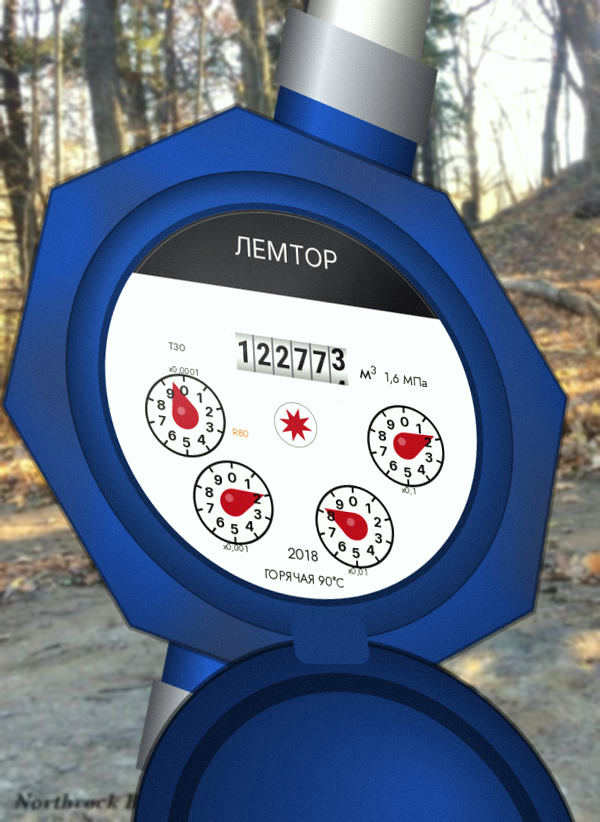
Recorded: 122773.1819 m³
